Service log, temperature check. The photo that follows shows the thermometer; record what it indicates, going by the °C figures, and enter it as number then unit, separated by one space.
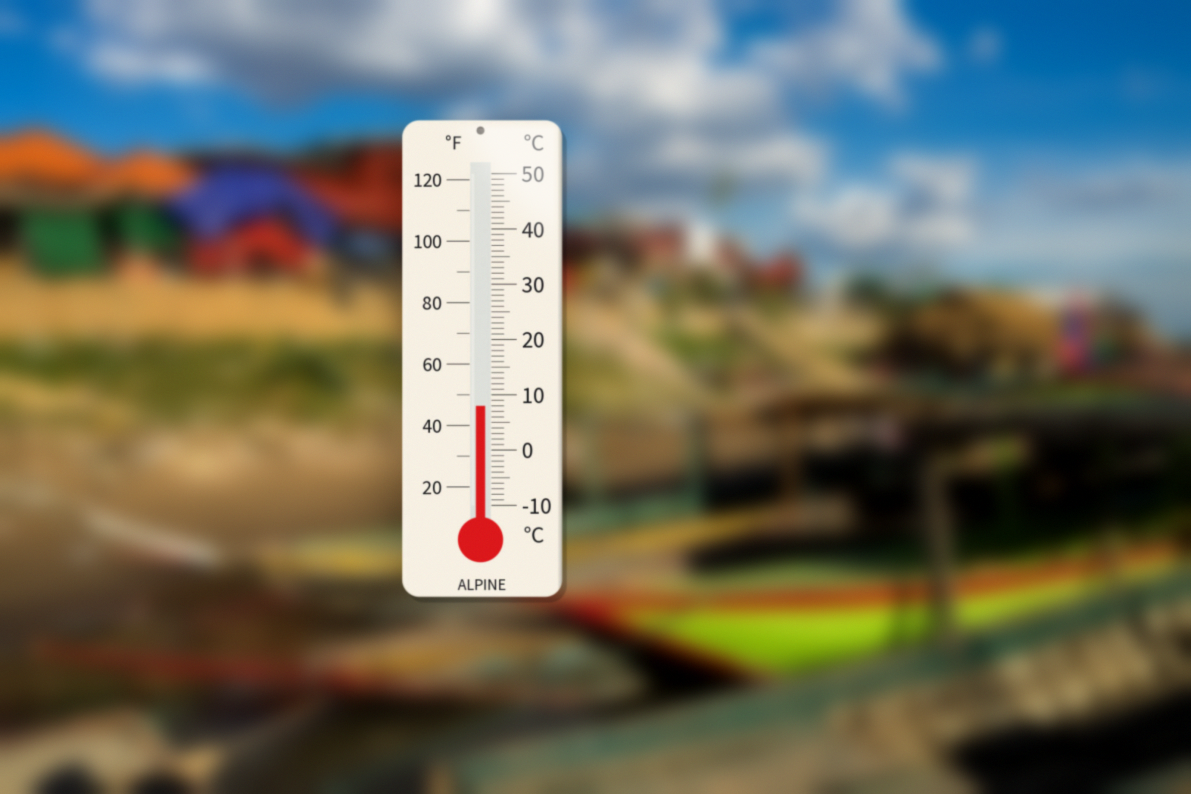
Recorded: 8 °C
